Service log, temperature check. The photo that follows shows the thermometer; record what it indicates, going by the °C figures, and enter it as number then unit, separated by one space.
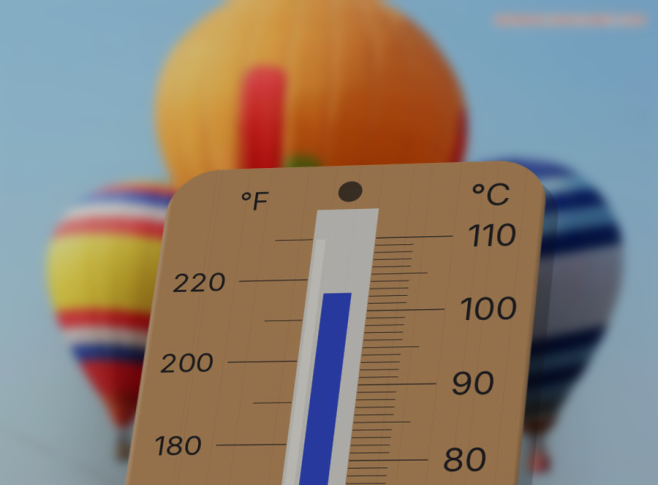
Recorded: 102.5 °C
